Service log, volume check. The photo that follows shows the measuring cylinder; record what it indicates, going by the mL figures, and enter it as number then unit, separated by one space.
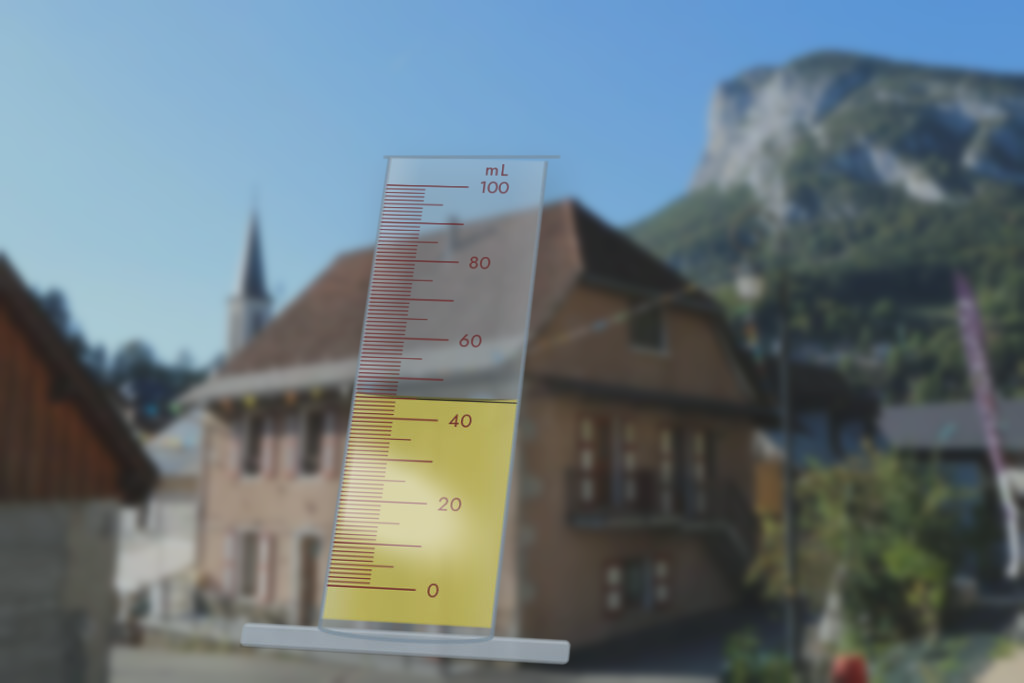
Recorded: 45 mL
